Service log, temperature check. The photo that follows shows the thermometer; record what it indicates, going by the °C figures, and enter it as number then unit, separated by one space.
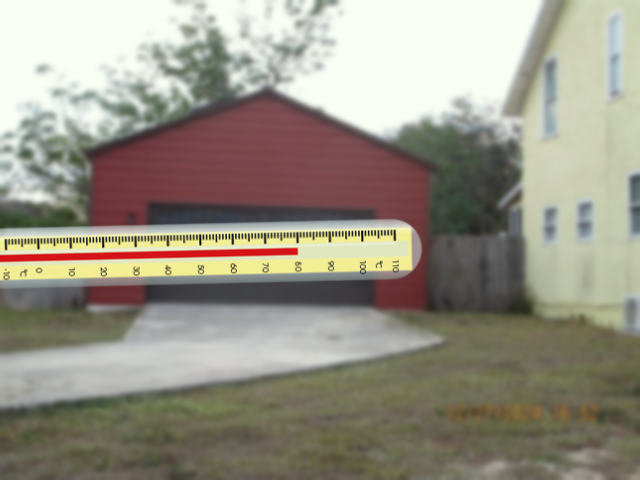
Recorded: 80 °C
